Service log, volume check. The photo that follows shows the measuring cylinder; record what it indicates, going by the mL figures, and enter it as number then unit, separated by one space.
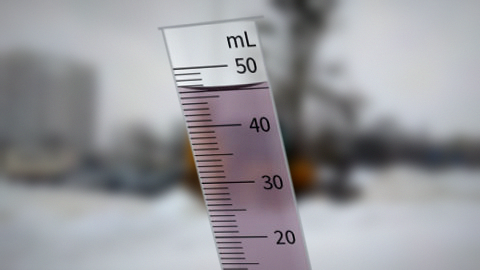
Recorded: 46 mL
